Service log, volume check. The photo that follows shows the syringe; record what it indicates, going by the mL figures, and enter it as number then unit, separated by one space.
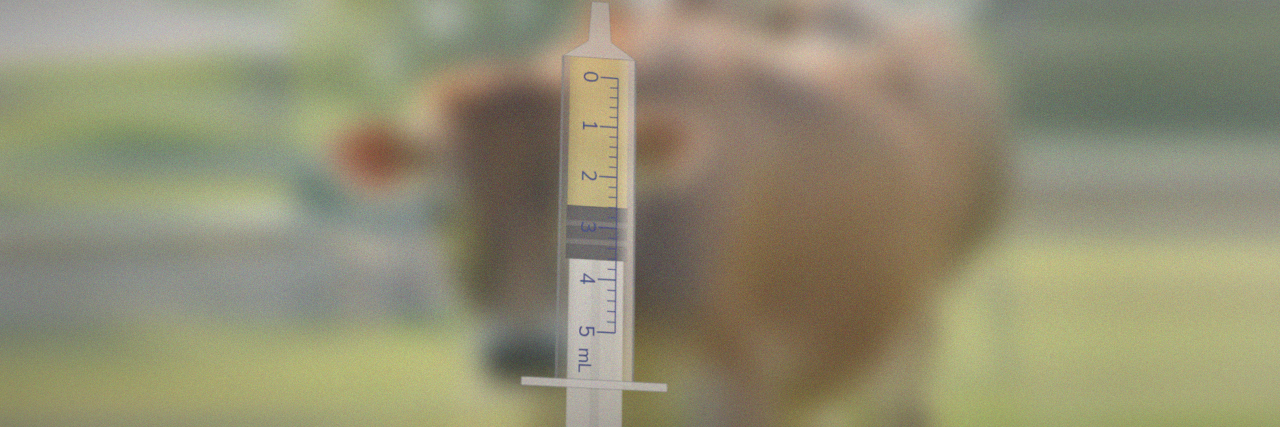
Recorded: 2.6 mL
